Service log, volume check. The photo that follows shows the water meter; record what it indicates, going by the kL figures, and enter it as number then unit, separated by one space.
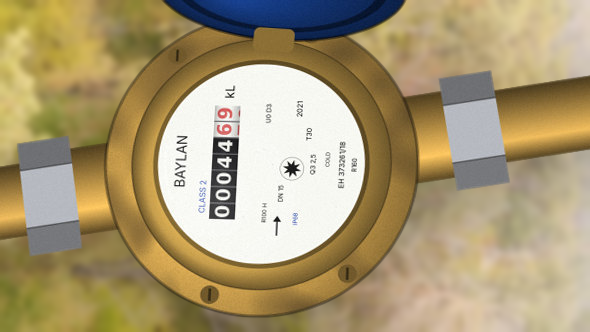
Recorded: 44.69 kL
